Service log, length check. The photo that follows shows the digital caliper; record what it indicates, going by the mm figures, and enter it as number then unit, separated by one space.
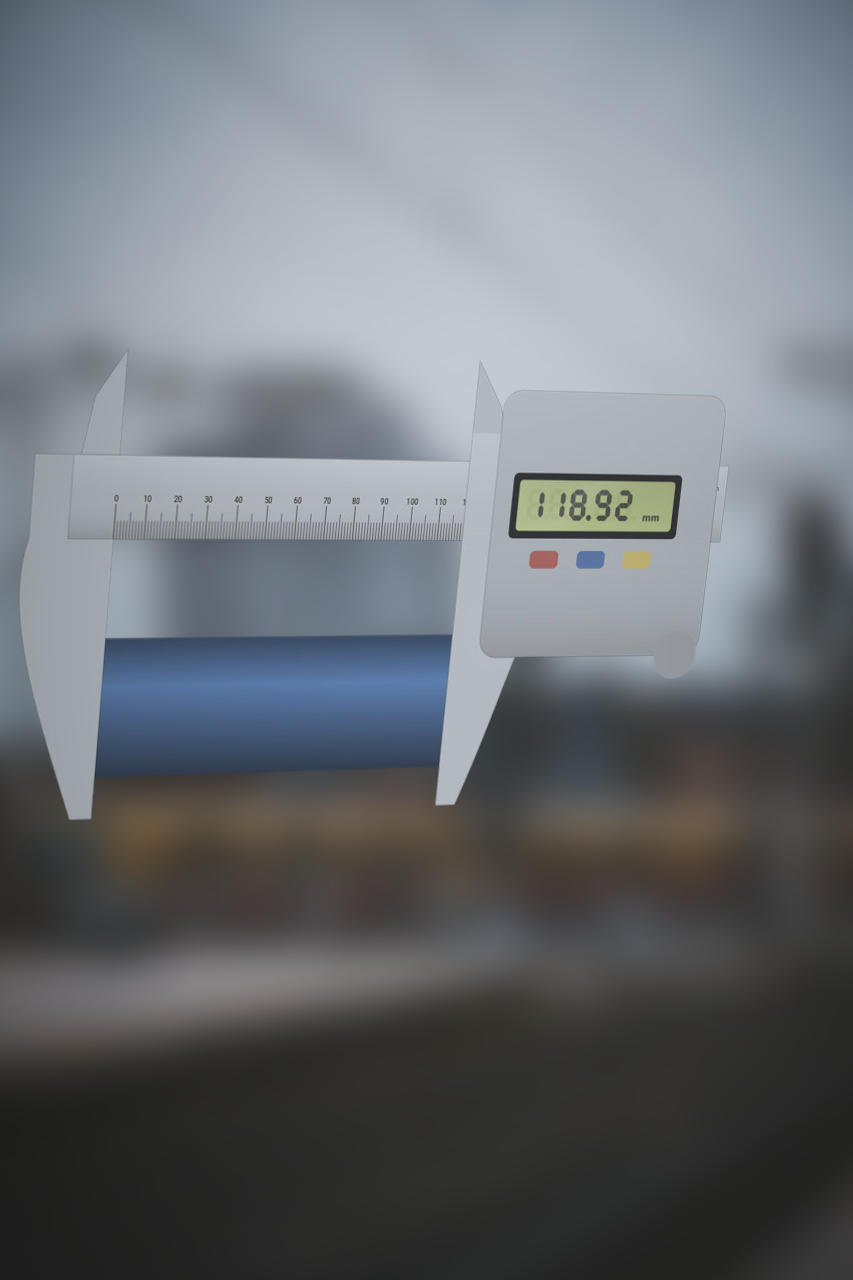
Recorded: 118.92 mm
